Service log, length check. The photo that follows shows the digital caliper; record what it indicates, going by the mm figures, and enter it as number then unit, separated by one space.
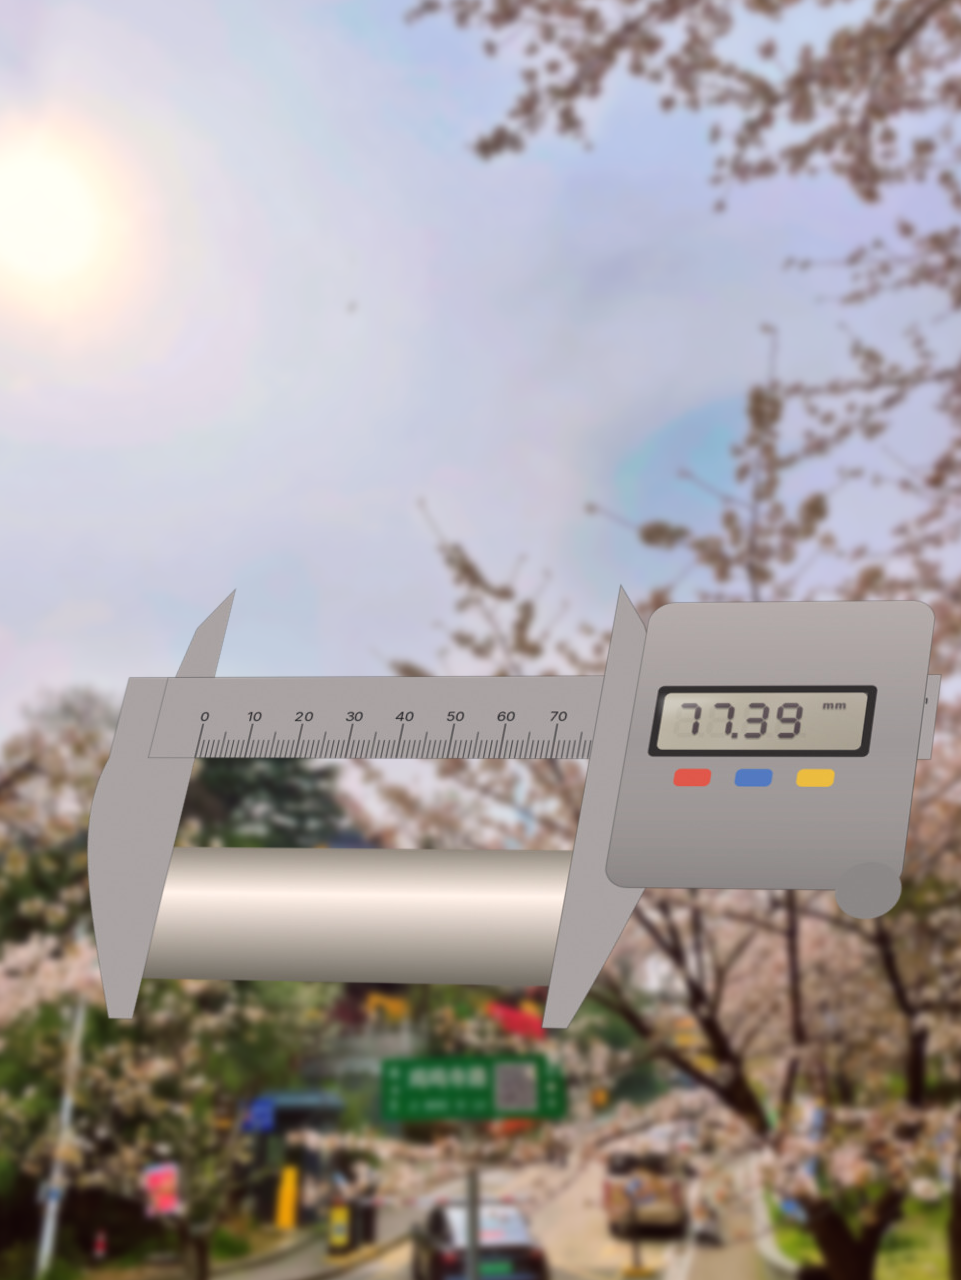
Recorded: 77.39 mm
